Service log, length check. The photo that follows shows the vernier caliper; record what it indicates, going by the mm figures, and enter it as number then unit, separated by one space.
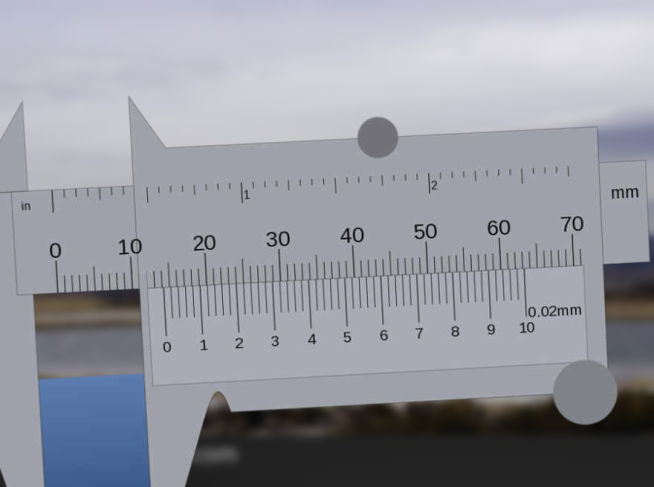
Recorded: 14.2 mm
